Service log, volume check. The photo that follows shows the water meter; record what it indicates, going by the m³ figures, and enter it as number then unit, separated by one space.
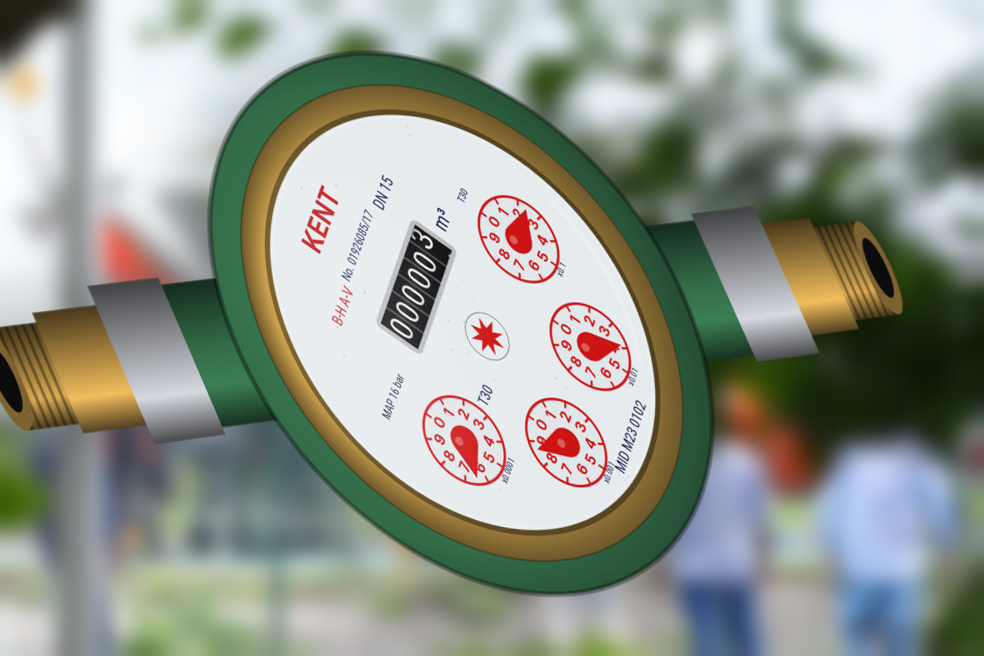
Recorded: 3.2386 m³
